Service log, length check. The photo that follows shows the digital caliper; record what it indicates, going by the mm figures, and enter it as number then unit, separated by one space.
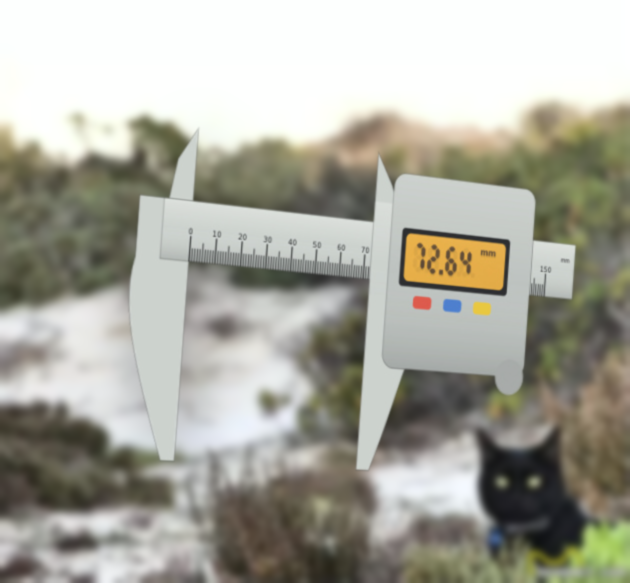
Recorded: 72.64 mm
